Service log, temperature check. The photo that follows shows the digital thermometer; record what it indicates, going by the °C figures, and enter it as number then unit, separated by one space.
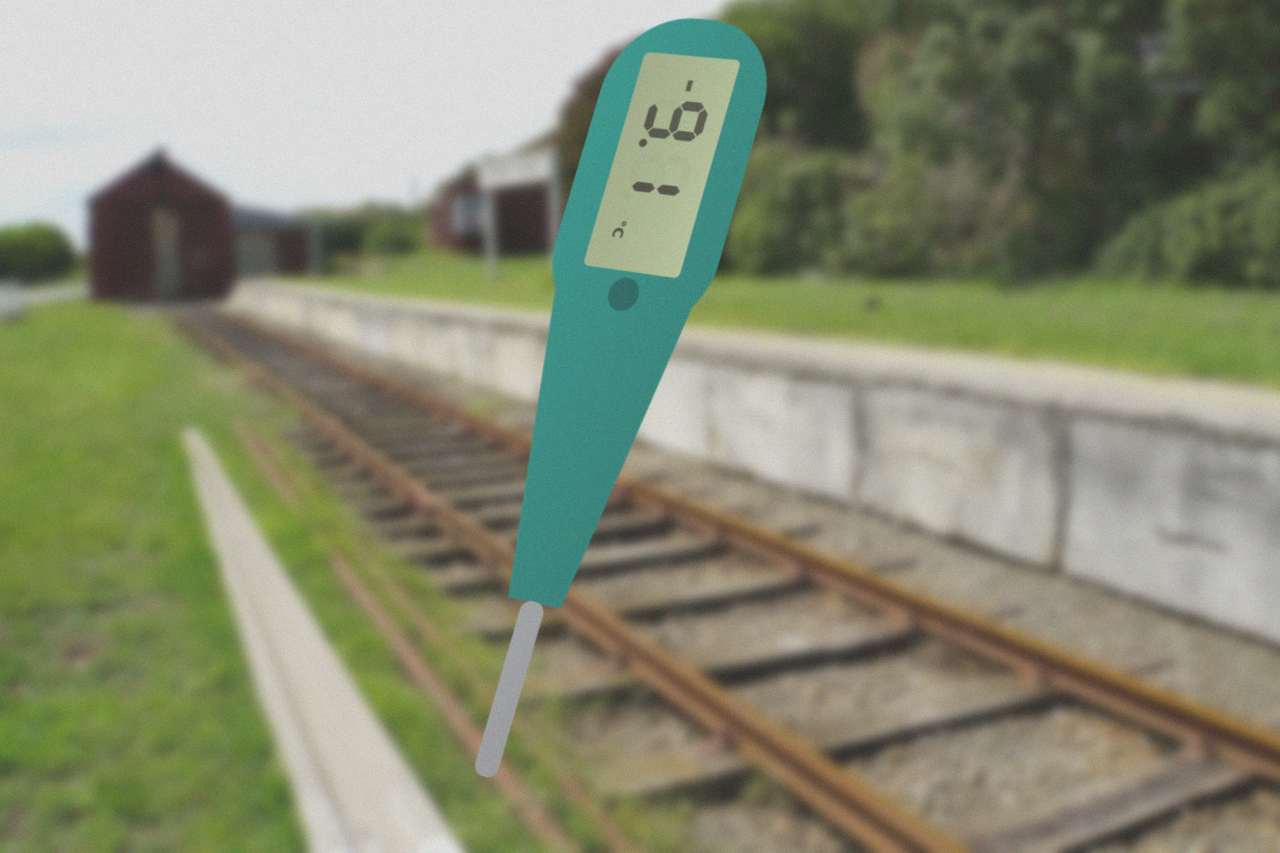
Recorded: -9.1 °C
